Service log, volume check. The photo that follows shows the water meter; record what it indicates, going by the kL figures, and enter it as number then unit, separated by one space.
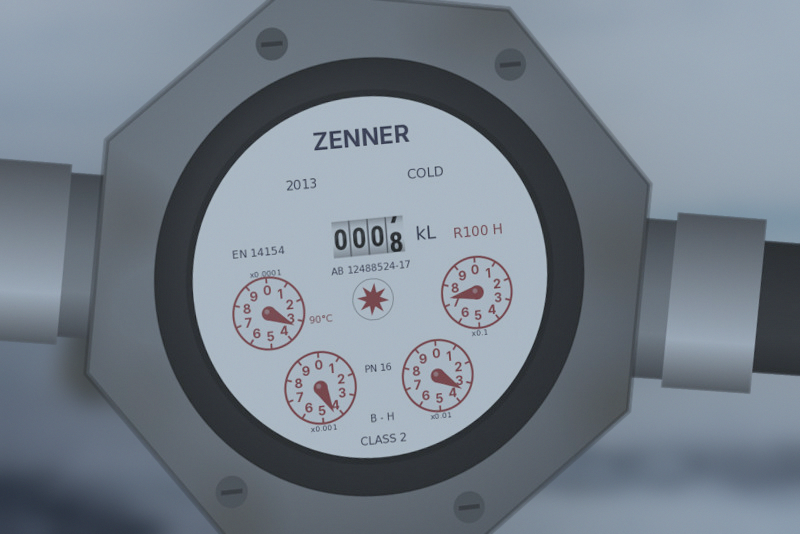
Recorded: 7.7343 kL
